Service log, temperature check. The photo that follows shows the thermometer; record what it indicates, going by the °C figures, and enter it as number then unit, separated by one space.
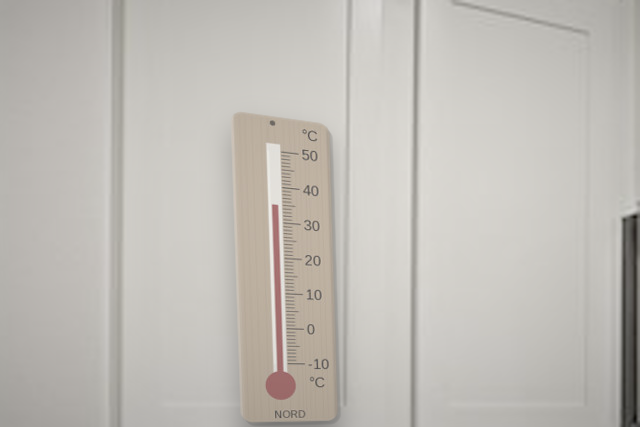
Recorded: 35 °C
